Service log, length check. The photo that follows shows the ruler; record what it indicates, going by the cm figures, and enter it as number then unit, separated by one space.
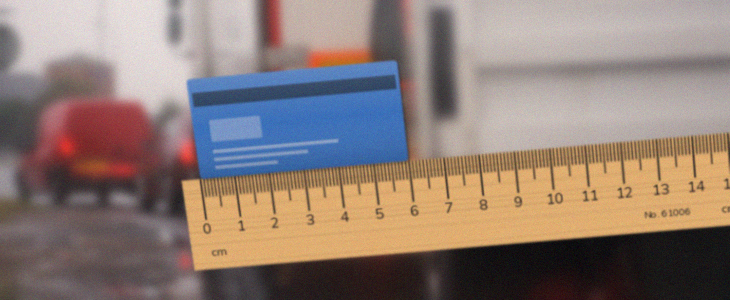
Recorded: 6 cm
